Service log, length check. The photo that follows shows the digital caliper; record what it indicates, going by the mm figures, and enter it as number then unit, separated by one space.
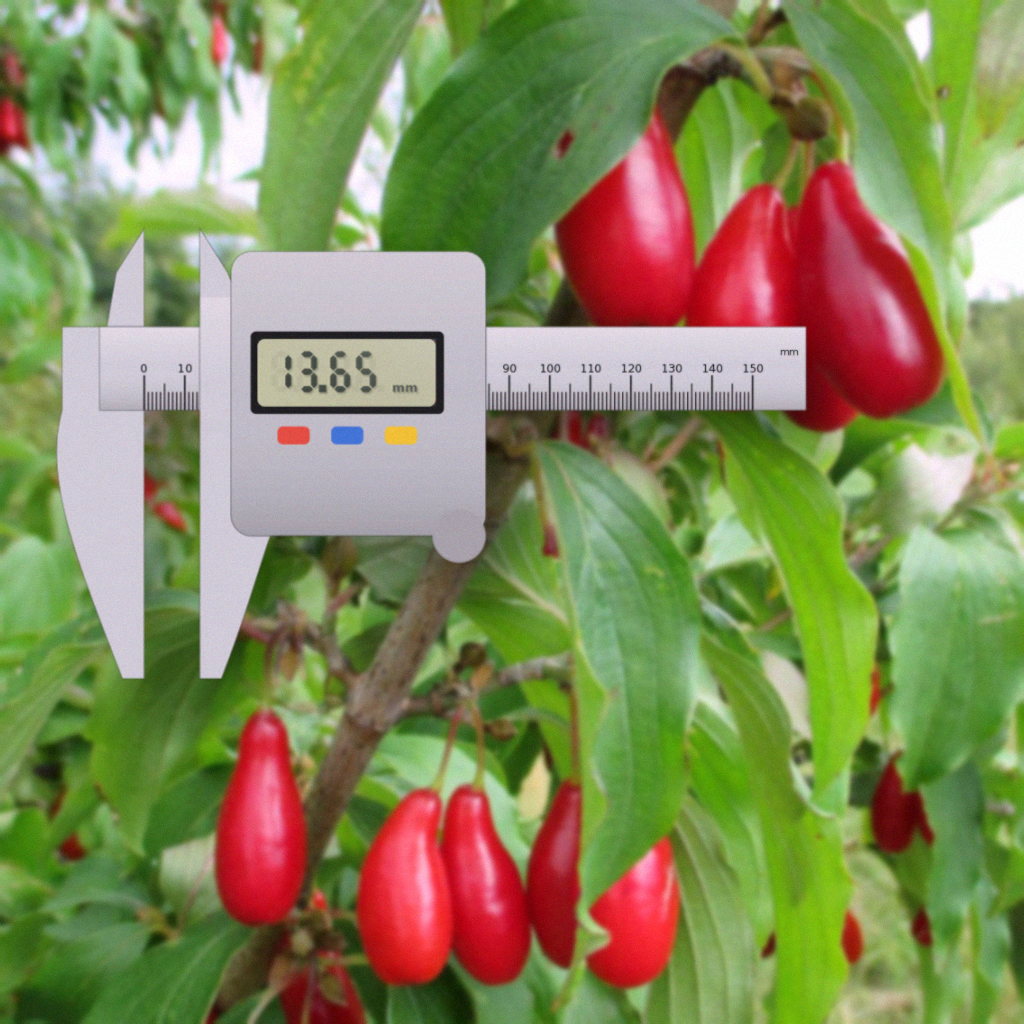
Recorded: 13.65 mm
